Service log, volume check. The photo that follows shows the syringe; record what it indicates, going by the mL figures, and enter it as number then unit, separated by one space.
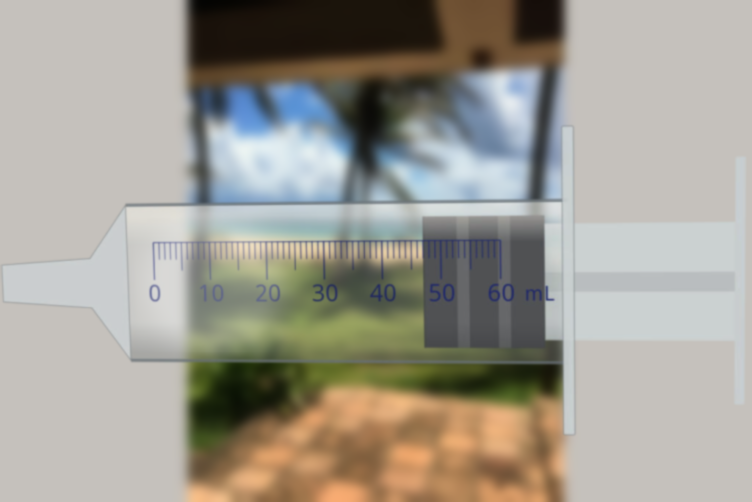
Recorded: 47 mL
